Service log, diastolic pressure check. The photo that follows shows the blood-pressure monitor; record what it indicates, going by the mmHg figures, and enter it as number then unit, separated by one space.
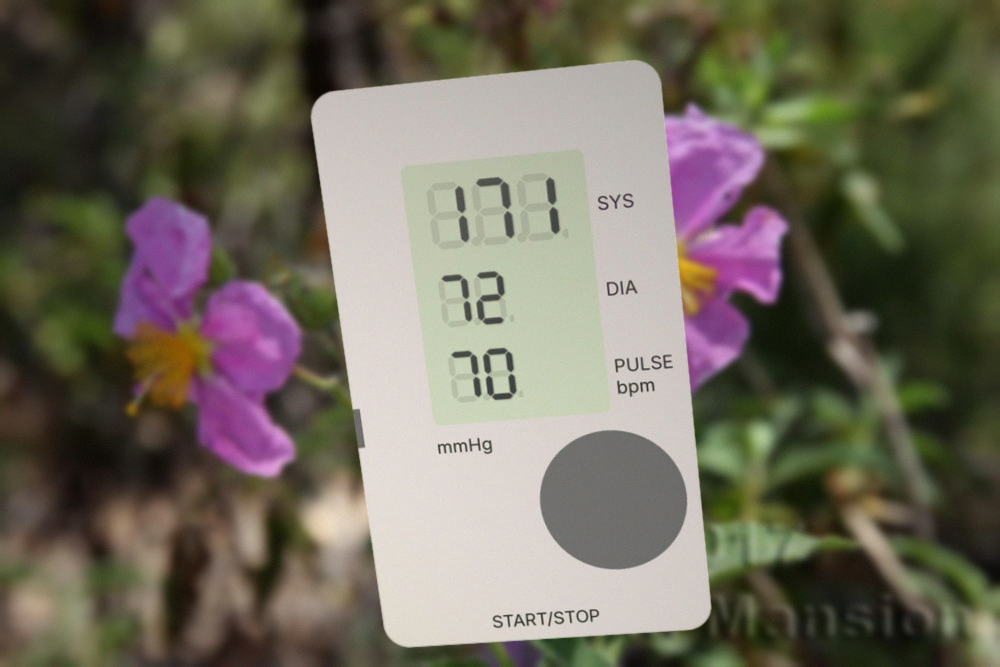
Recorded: 72 mmHg
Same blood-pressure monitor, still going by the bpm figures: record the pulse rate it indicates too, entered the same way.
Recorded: 70 bpm
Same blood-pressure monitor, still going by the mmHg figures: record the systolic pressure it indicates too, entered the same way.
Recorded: 171 mmHg
